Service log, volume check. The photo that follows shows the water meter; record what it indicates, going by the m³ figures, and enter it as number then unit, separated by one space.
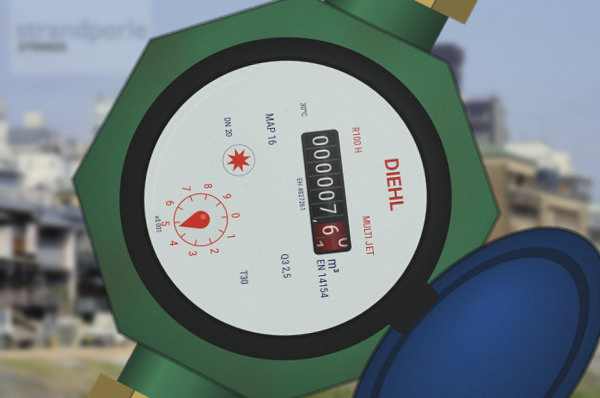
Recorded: 7.604 m³
